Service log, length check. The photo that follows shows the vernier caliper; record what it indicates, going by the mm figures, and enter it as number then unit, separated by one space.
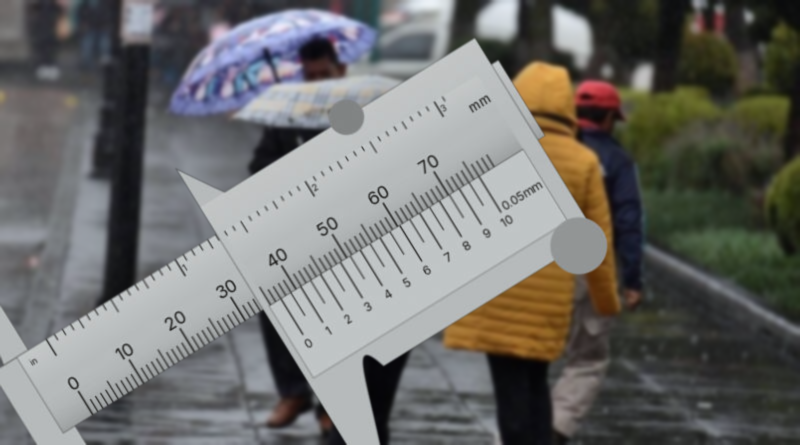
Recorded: 37.0 mm
